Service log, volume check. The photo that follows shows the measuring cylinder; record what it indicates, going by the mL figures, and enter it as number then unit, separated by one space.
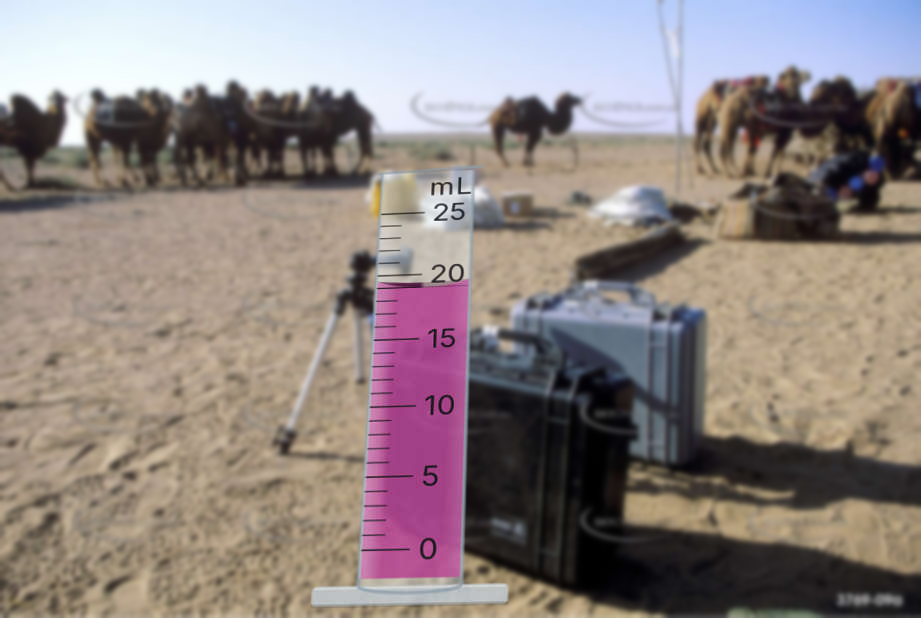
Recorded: 19 mL
